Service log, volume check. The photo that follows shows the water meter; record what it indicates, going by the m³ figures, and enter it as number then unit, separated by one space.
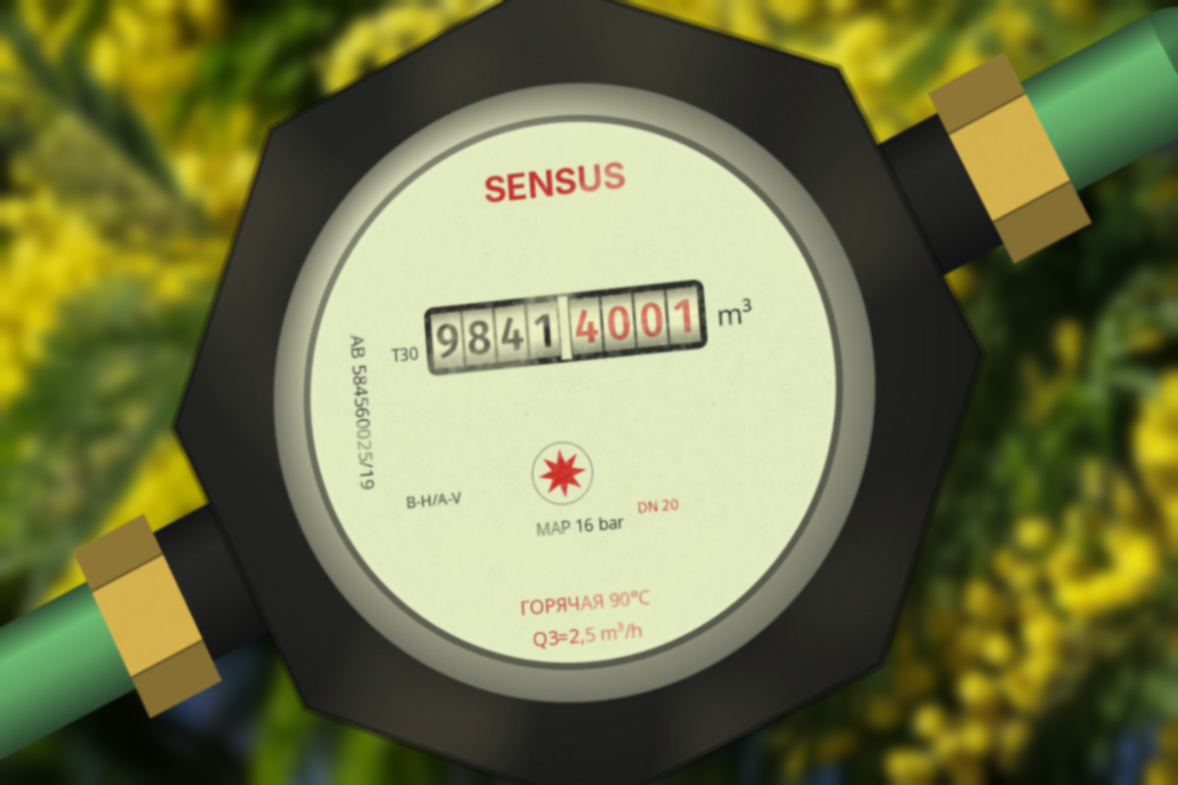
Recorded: 9841.4001 m³
